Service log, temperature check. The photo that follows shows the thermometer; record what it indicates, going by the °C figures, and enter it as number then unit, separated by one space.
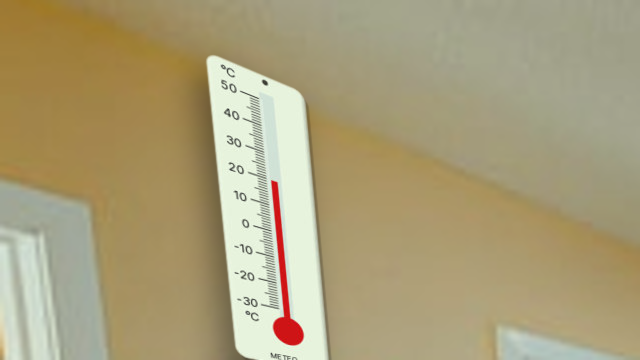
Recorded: 20 °C
